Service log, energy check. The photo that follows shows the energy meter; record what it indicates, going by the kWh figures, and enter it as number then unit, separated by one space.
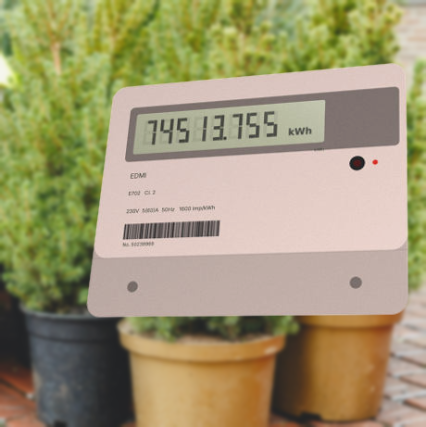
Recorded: 74513.755 kWh
